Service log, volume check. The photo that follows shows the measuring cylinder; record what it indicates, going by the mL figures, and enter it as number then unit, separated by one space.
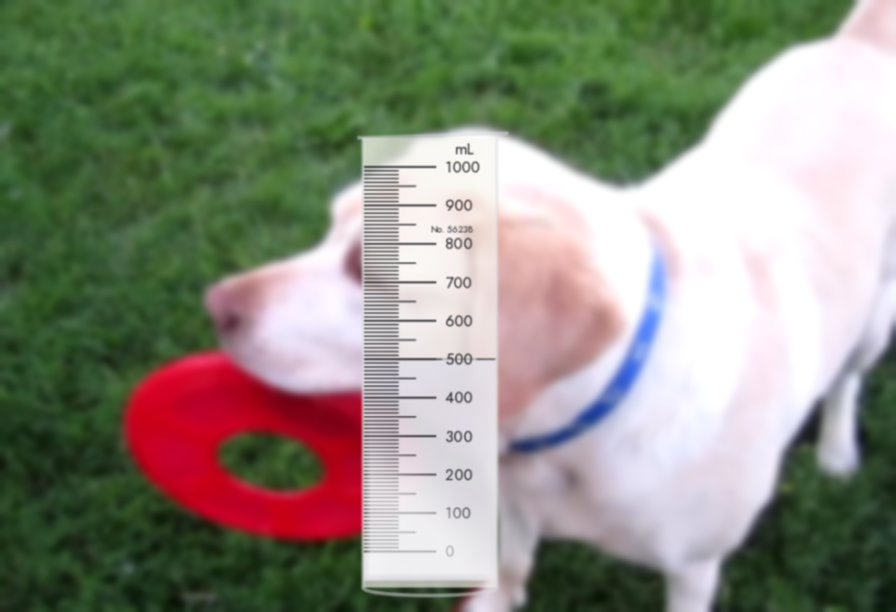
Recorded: 500 mL
